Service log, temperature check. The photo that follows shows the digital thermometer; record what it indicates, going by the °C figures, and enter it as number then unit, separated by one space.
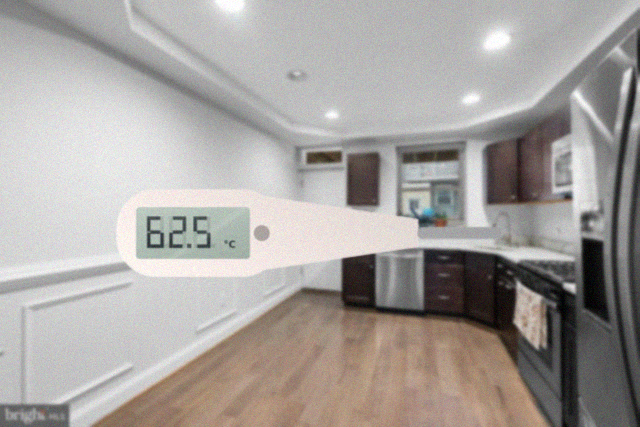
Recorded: 62.5 °C
